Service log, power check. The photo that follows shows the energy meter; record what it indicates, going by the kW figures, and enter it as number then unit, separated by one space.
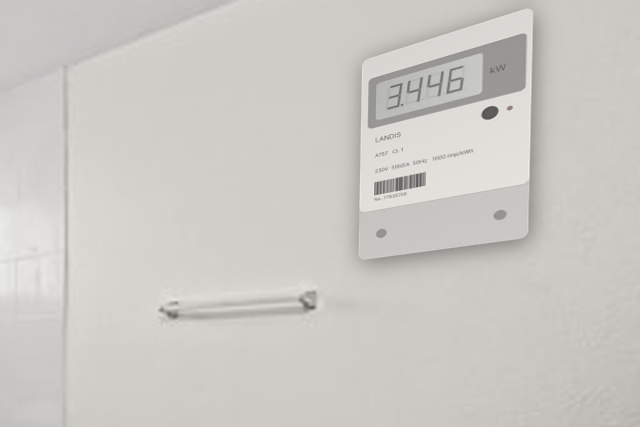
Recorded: 3.446 kW
